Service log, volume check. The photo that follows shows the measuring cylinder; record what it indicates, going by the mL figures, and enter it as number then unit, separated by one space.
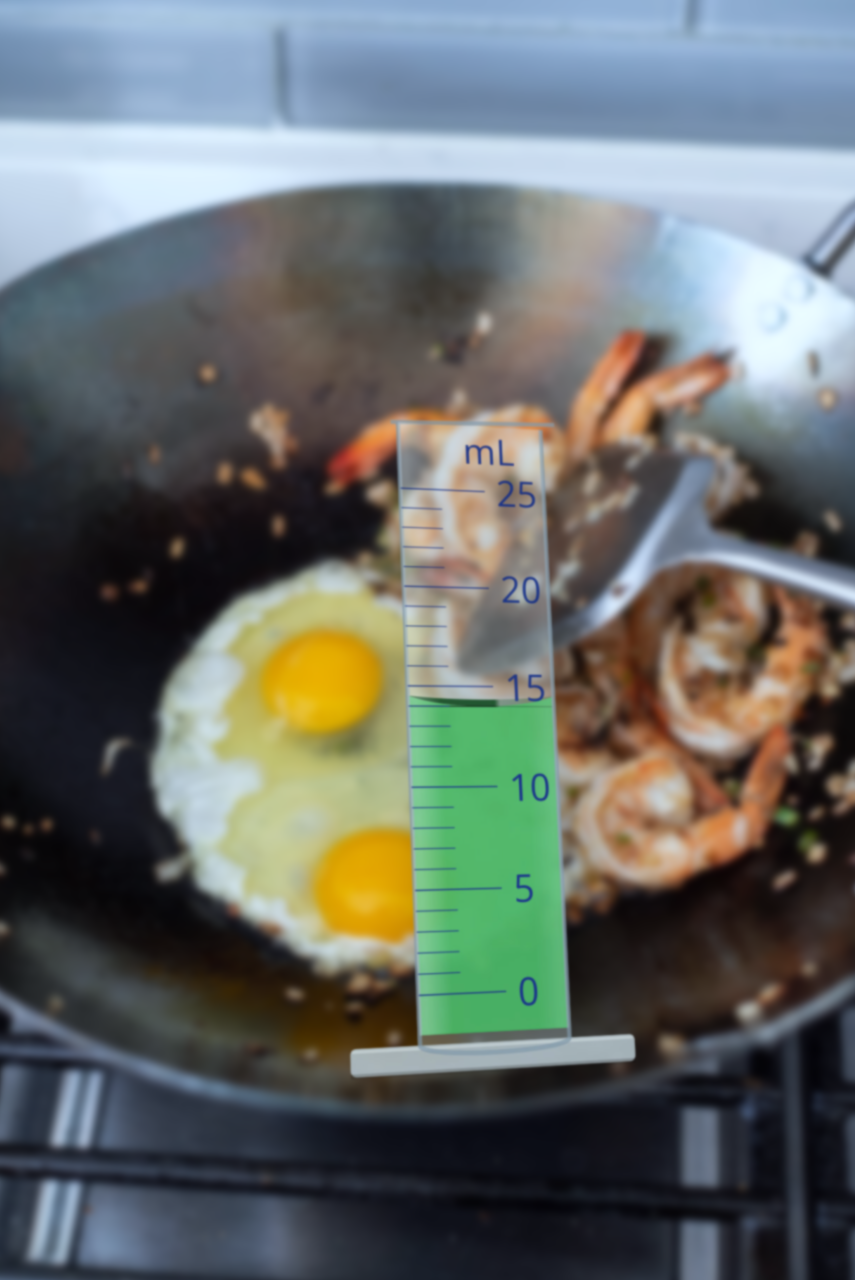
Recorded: 14 mL
